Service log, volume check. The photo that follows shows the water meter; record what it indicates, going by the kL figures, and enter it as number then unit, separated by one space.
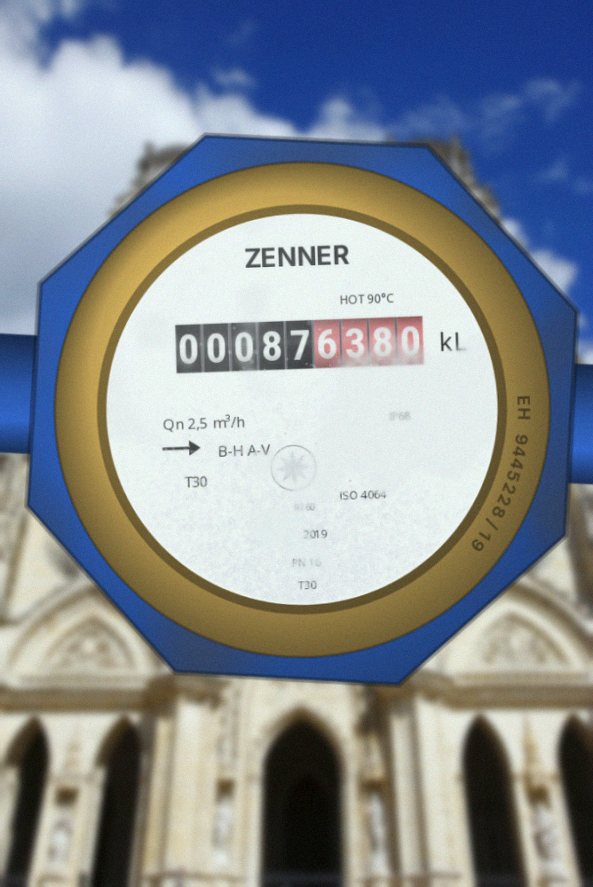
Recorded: 87.6380 kL
